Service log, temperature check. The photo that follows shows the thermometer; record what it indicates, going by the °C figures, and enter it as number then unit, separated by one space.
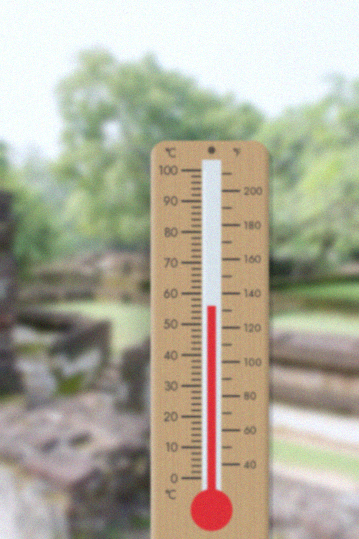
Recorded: 56 °C
